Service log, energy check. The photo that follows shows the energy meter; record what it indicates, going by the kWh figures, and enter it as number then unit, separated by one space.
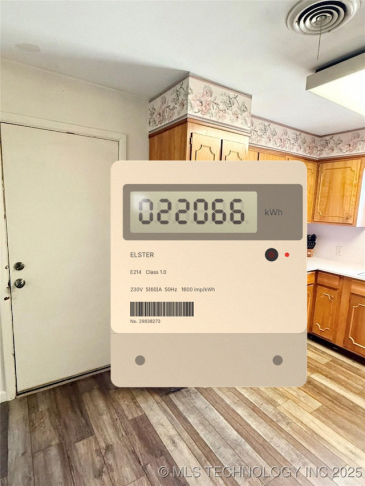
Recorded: 22066 kWh
